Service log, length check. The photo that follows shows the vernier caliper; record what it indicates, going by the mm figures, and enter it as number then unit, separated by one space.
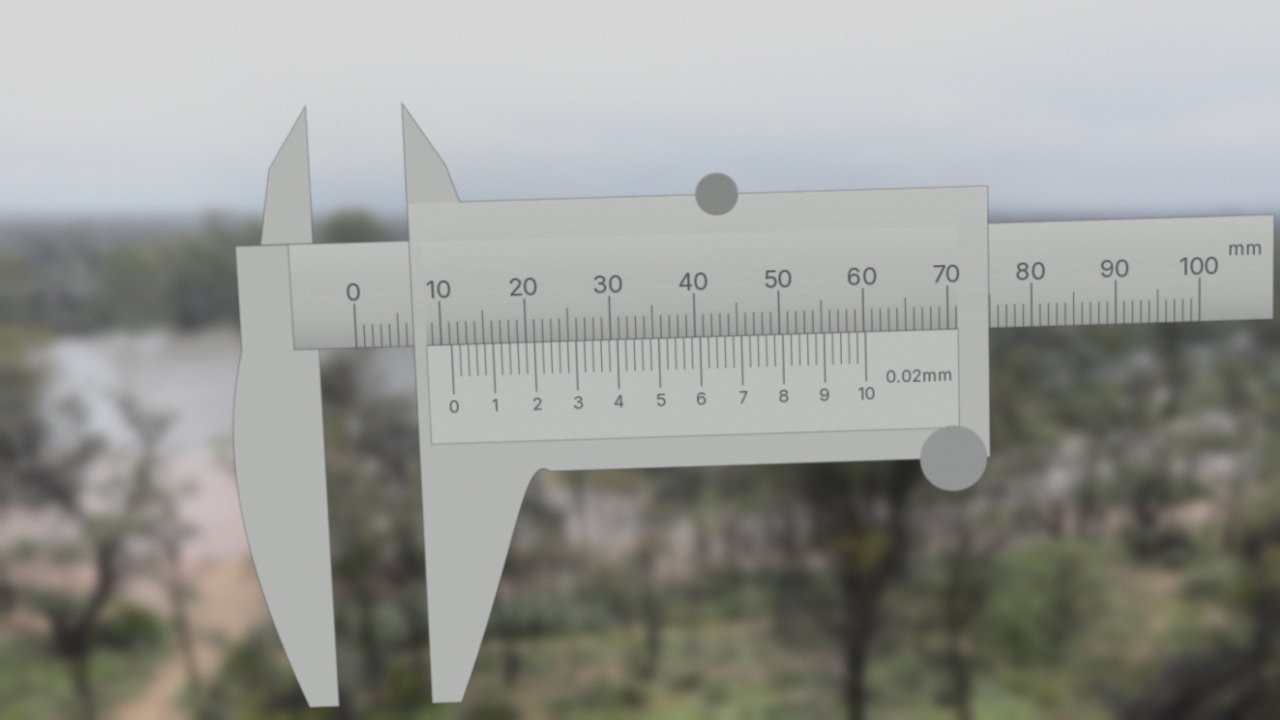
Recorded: 11.2 mm
